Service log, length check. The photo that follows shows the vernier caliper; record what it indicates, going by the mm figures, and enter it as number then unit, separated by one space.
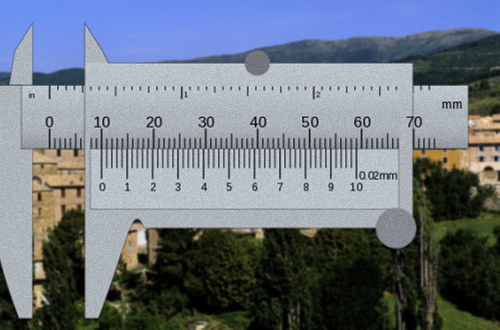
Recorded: 10.0 mm
